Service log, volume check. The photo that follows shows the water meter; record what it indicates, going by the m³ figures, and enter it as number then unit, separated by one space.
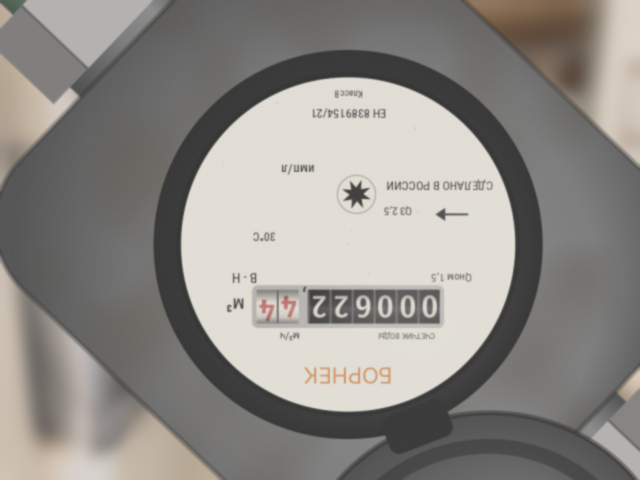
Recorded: 622.44 m³
